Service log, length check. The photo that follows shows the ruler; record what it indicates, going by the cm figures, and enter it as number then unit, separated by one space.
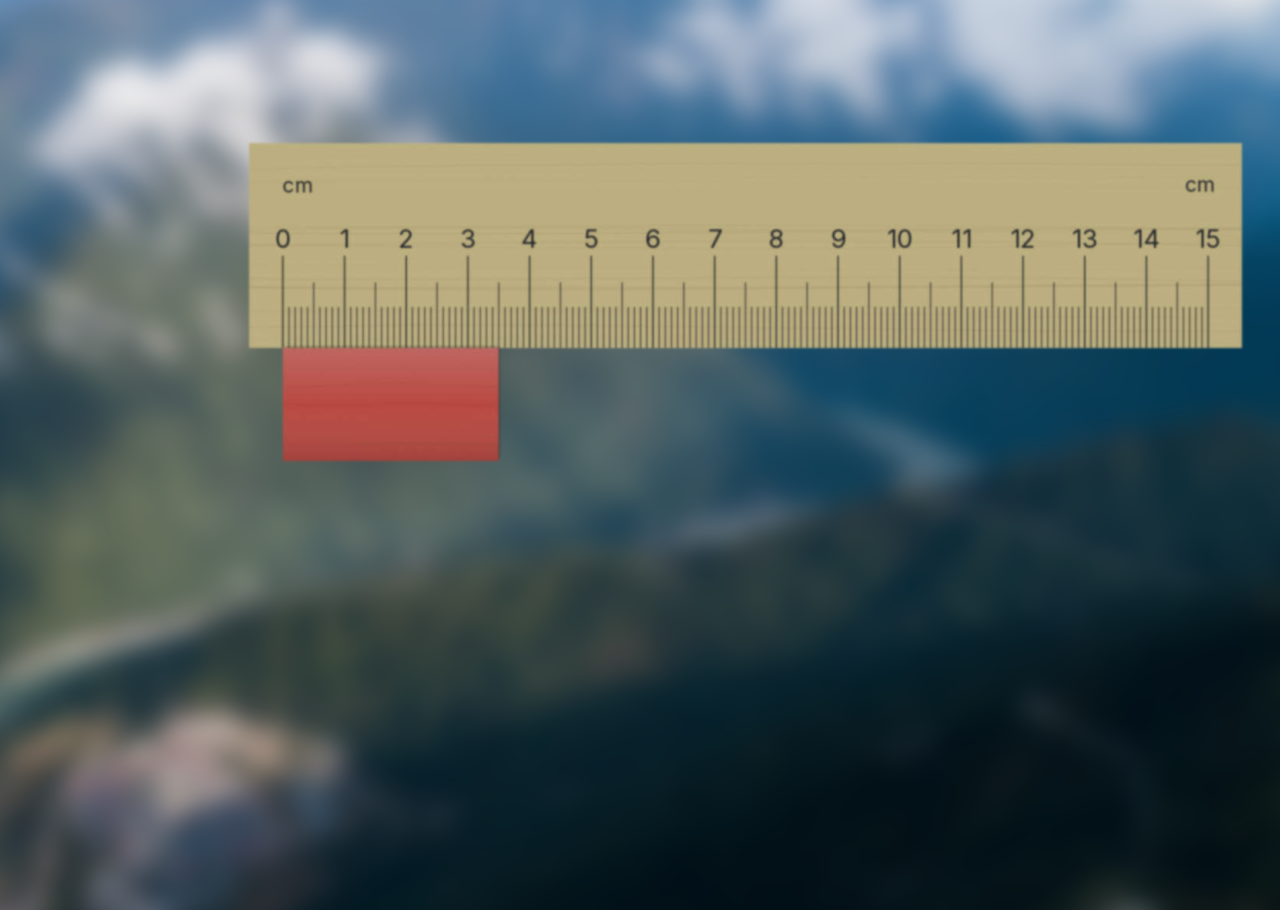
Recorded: 3.5 cm
